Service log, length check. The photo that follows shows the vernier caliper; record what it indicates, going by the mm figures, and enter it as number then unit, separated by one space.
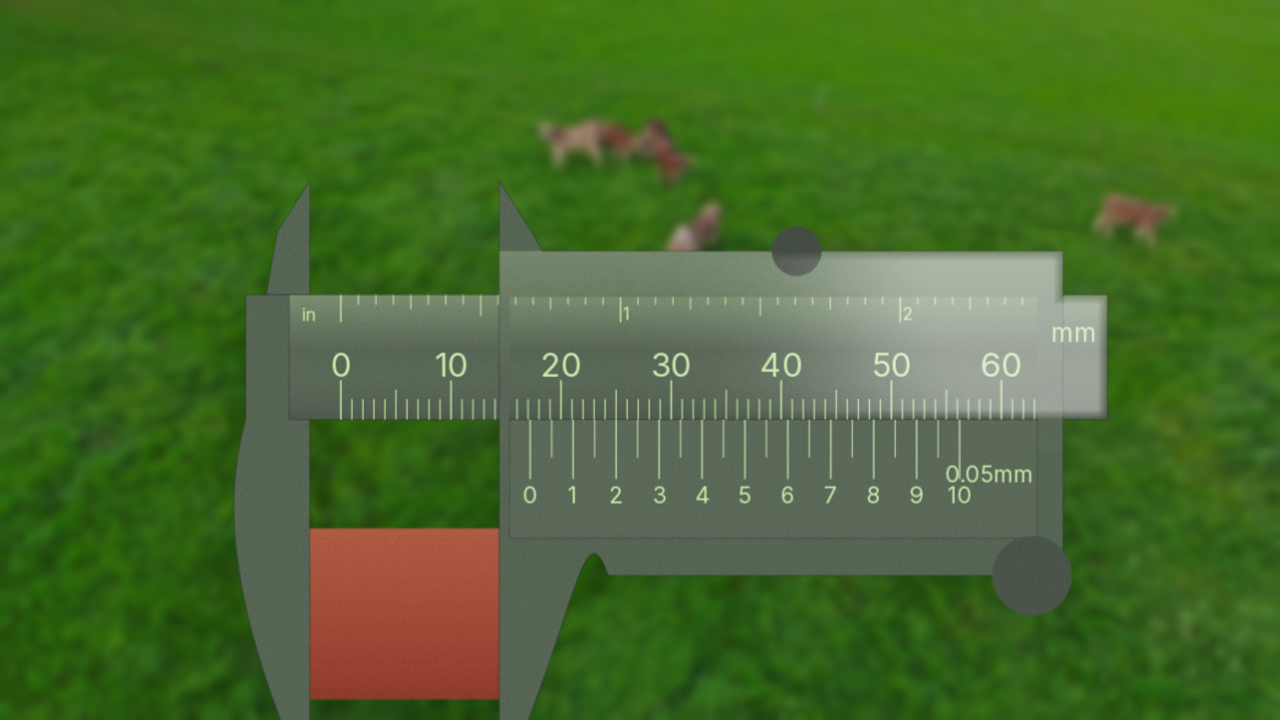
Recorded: 17.2 mm
